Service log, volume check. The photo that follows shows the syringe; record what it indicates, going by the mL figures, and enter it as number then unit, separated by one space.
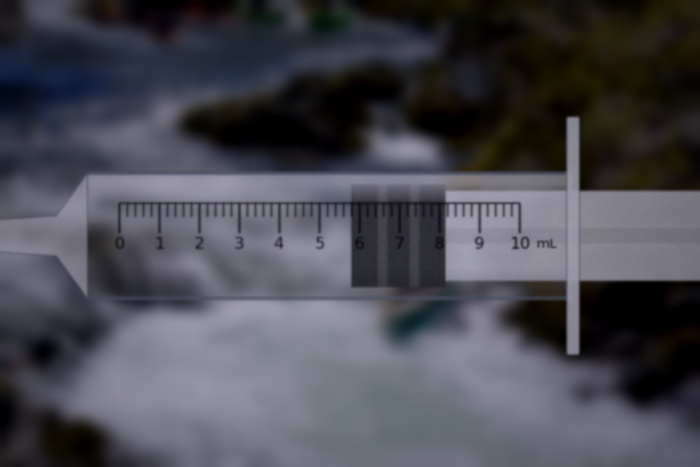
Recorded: 5.8 mL
